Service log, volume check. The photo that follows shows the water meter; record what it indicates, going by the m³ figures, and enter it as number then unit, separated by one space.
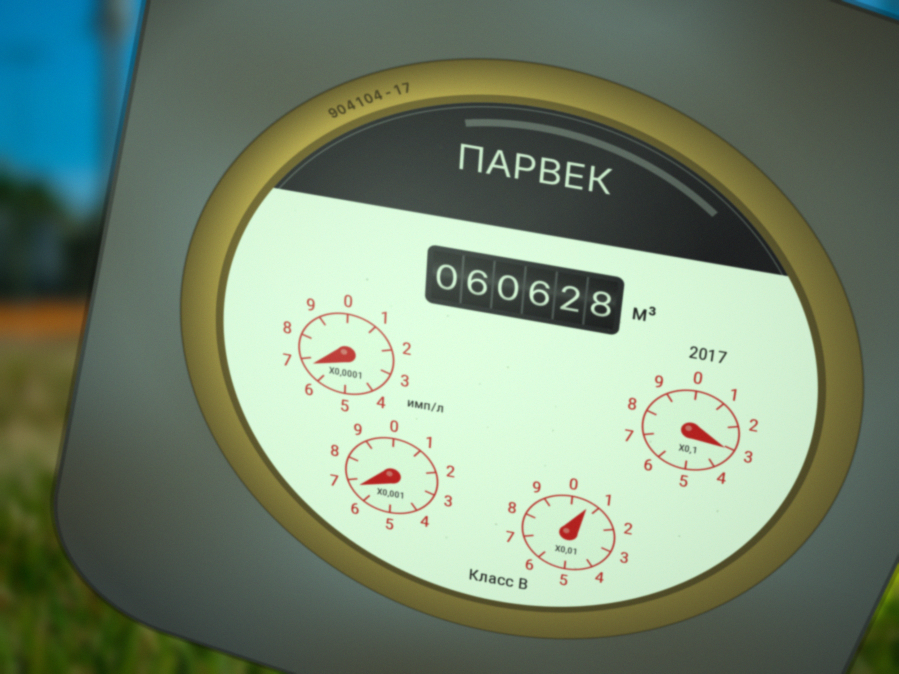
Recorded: 60628.3066 m³
